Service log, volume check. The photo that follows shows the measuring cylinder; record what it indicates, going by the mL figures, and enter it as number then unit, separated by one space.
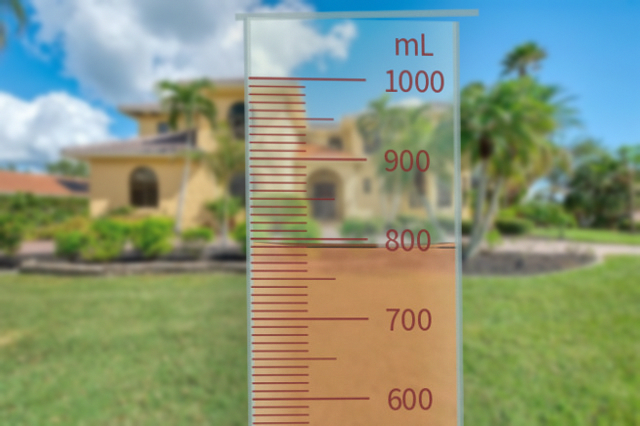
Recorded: 790 mL
